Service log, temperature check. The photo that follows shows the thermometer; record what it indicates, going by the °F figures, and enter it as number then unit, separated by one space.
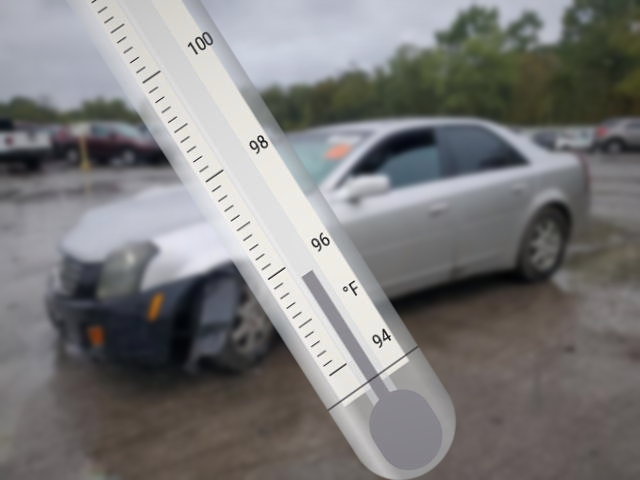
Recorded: 95.7 °F
